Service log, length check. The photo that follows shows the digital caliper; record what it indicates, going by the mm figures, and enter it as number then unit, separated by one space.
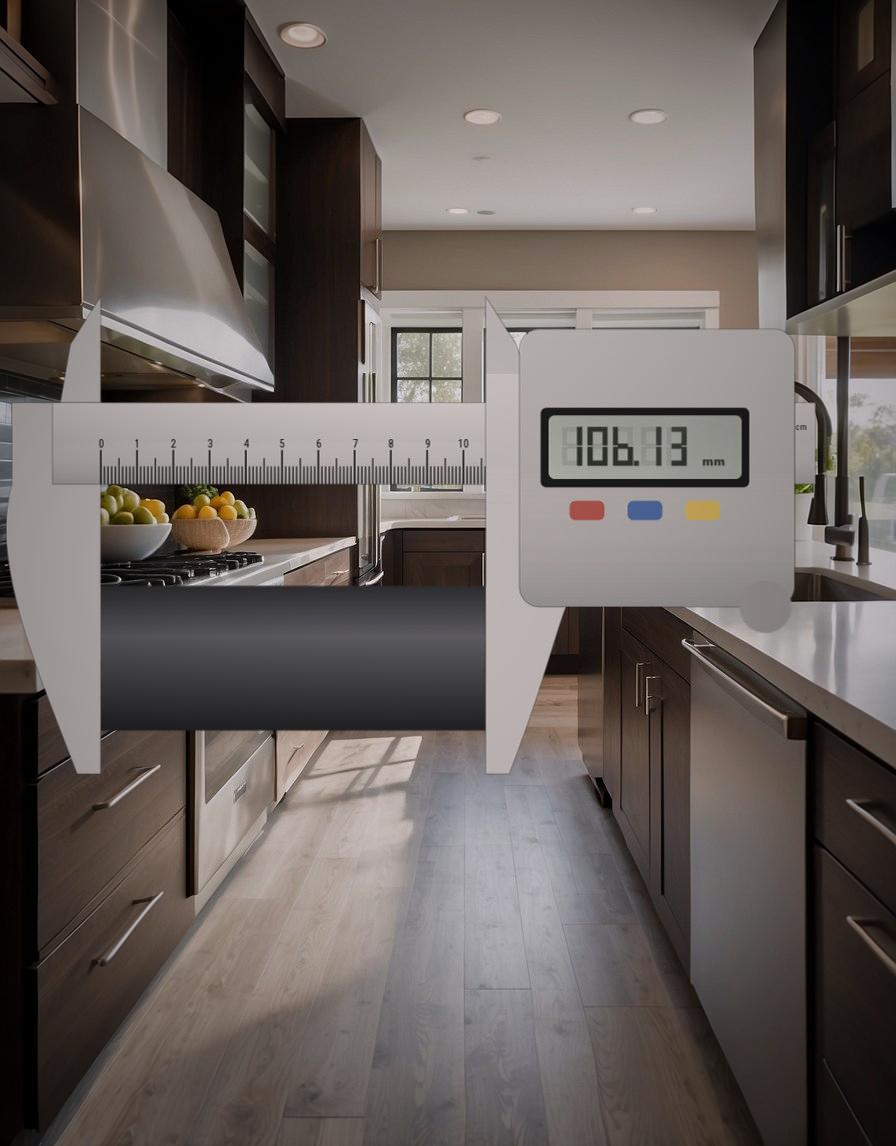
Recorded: 106.13 mm
